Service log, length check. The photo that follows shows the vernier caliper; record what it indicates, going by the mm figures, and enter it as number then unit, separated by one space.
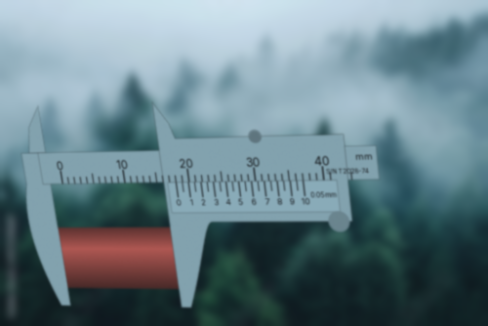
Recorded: 18.0 mm
